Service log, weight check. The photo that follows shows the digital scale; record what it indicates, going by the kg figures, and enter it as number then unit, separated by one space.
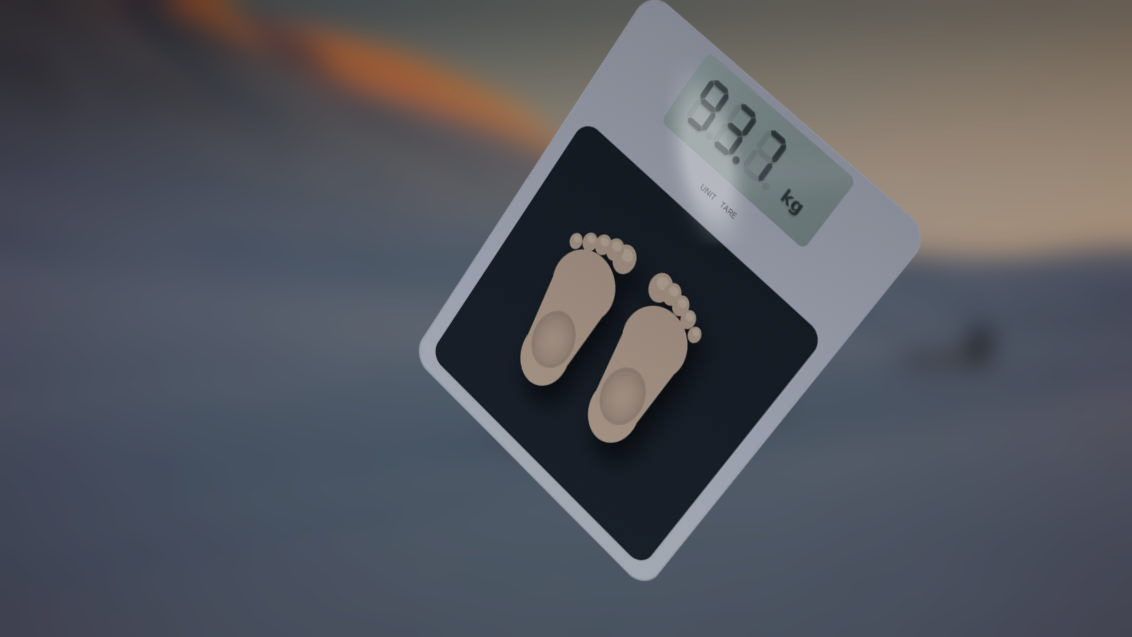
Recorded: 93.7 kg
